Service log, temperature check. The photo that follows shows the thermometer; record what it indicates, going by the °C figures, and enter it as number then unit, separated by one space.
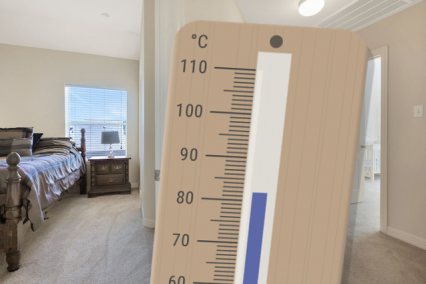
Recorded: 82 °C
